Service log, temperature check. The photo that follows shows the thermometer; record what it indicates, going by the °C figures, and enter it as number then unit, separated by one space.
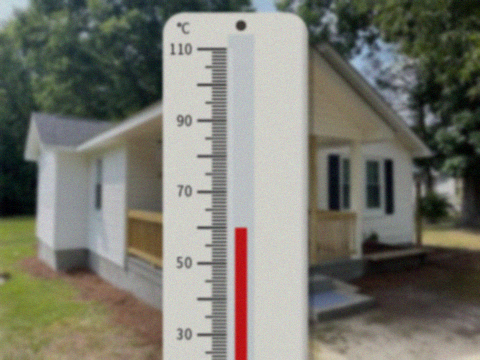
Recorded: 60 °C
